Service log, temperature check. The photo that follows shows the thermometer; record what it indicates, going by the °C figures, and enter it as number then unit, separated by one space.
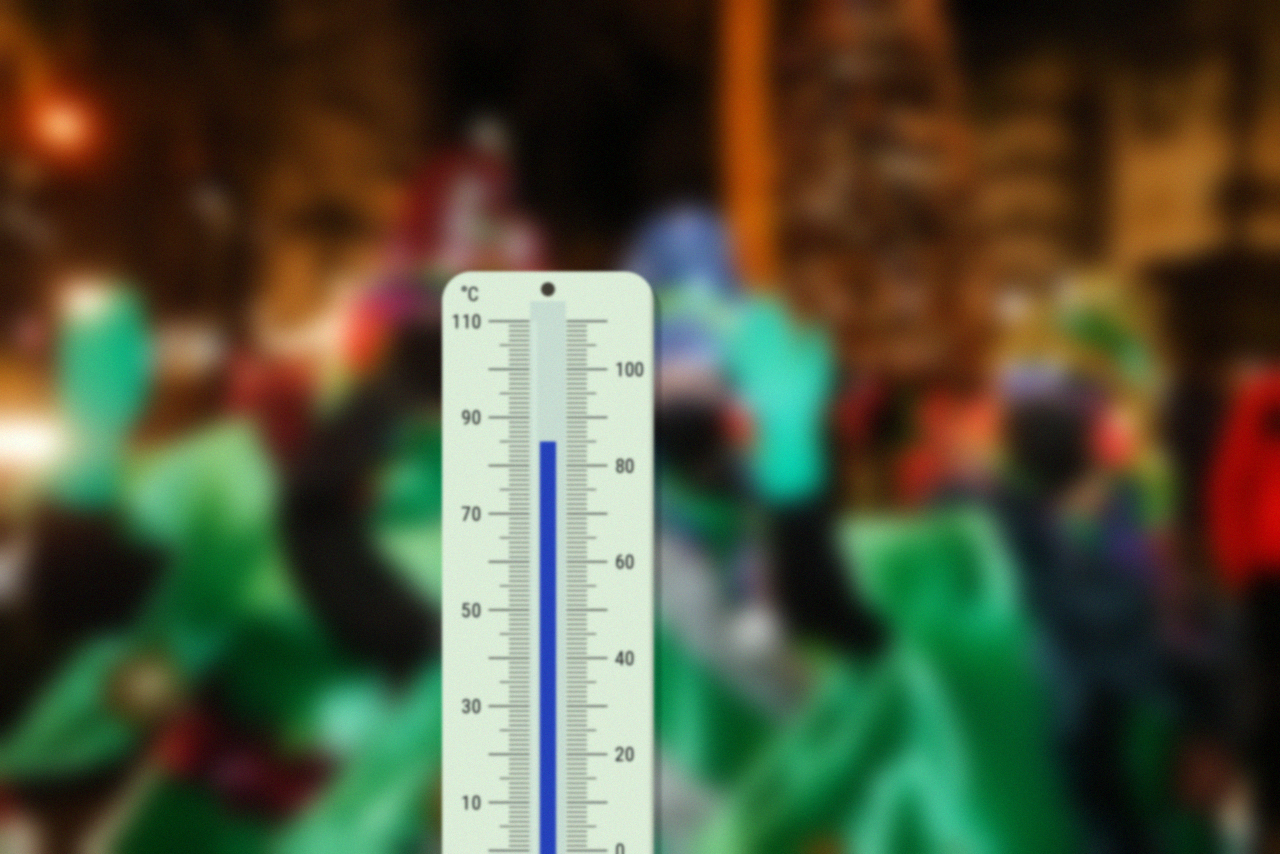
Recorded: 85 °C
